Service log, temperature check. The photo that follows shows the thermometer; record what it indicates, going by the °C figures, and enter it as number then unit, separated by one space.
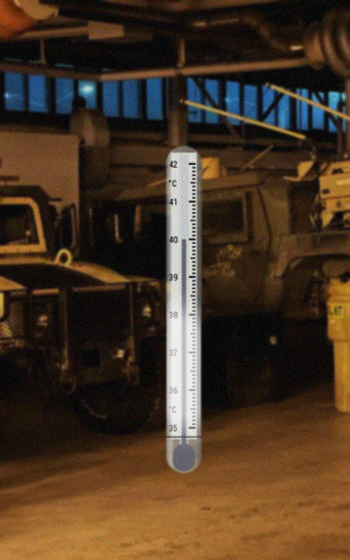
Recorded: 40 °C
